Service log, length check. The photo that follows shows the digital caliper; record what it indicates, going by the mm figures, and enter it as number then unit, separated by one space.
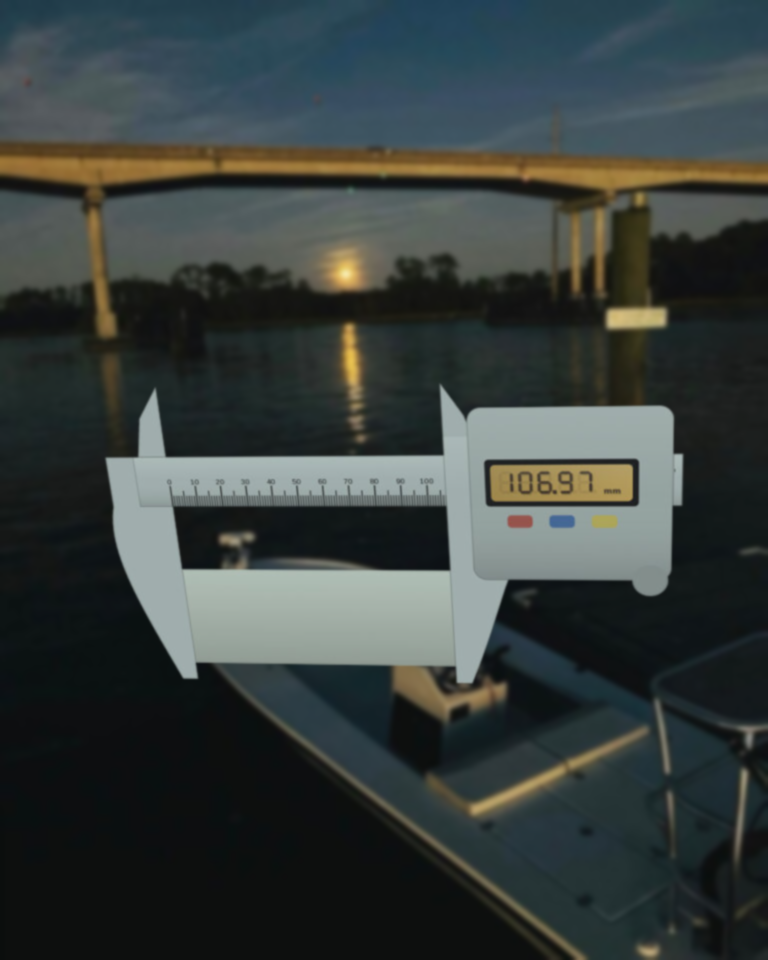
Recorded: 106.97 mm
